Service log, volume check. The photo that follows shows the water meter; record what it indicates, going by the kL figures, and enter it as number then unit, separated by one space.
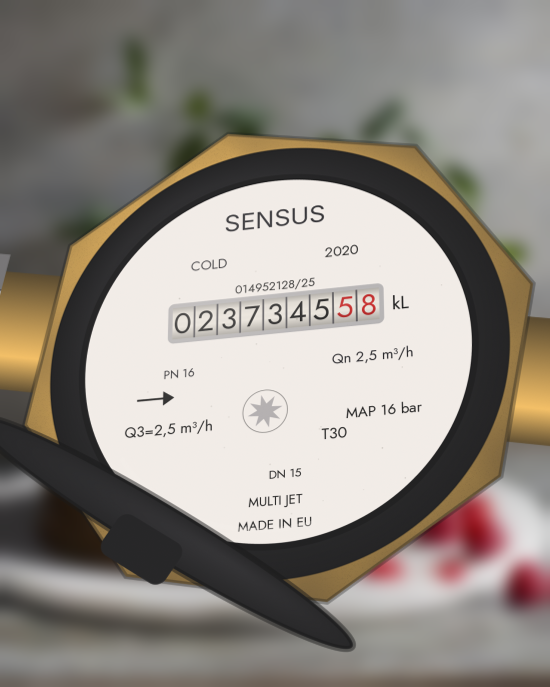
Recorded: 237345.58 kL
